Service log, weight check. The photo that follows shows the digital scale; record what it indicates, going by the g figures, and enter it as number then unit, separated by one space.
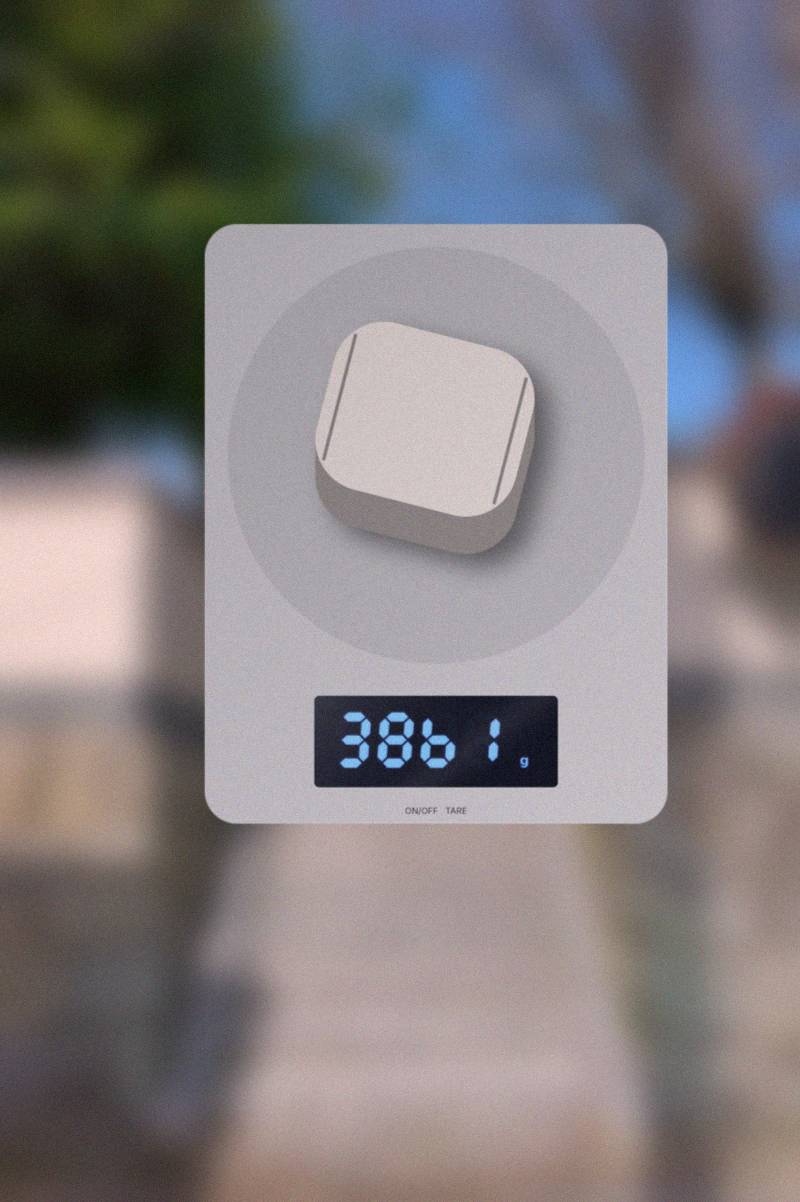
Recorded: 3861 g
